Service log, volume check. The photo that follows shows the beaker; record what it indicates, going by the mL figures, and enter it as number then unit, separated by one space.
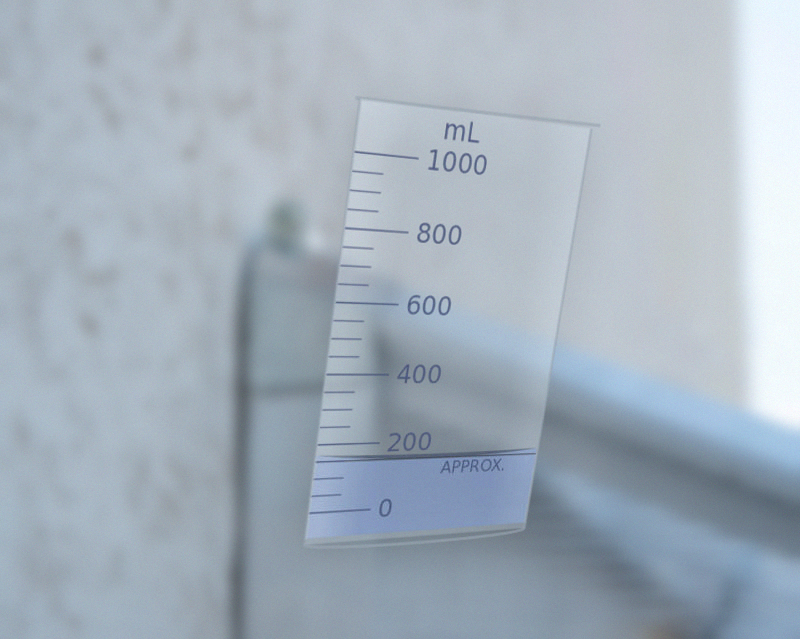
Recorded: 150 mL
